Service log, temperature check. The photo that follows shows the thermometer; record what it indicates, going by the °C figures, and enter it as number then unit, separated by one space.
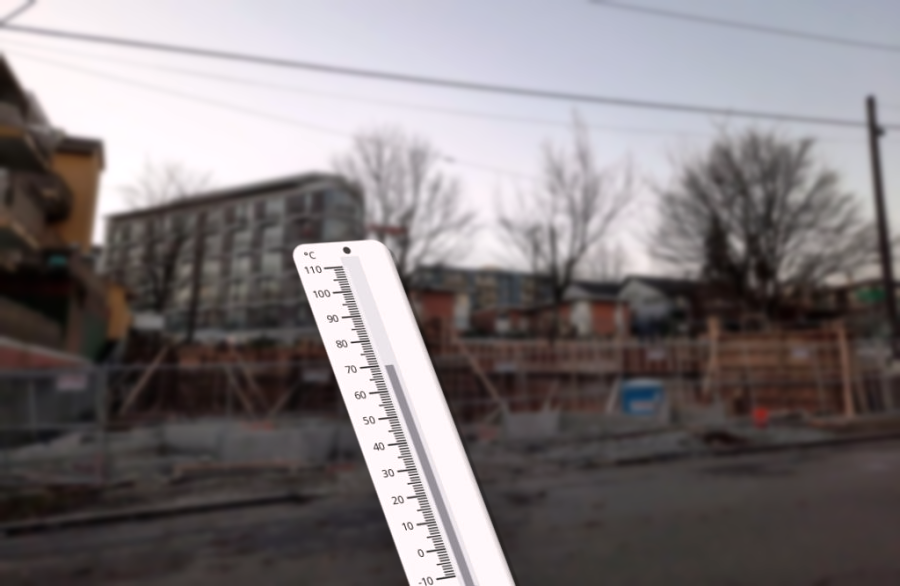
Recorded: 70 °C
